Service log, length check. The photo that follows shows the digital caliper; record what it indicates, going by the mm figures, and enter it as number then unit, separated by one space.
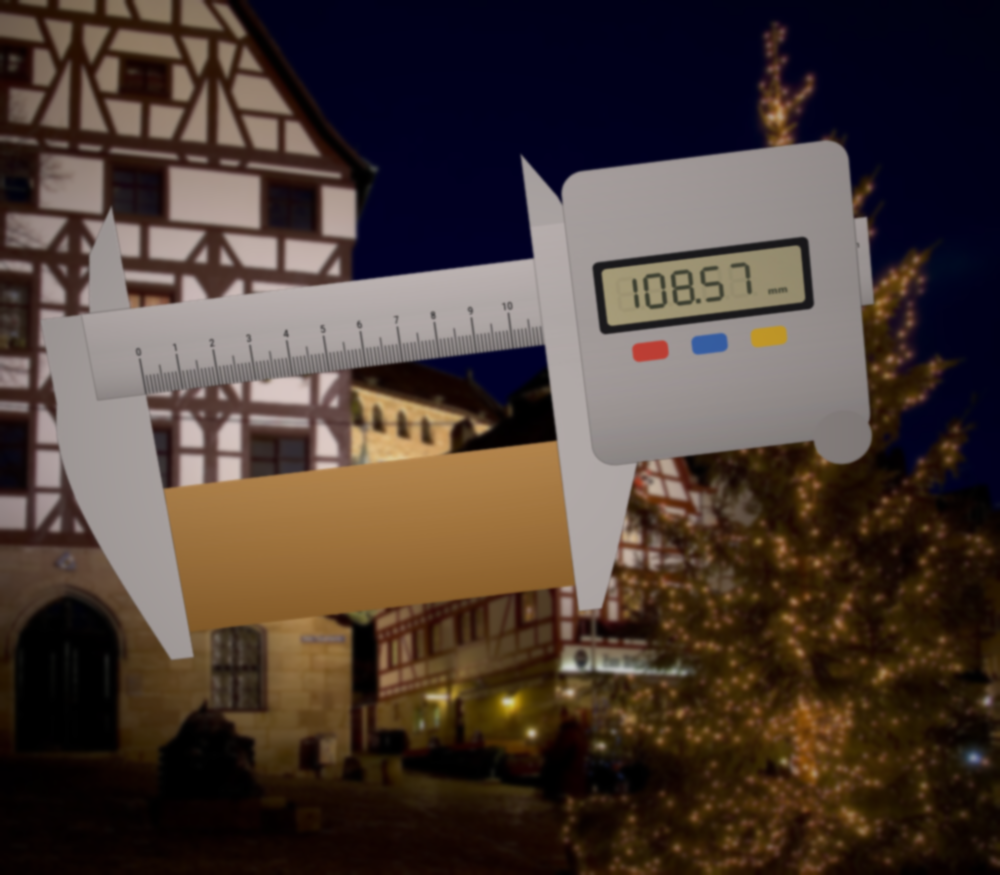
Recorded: 108.57 mm
